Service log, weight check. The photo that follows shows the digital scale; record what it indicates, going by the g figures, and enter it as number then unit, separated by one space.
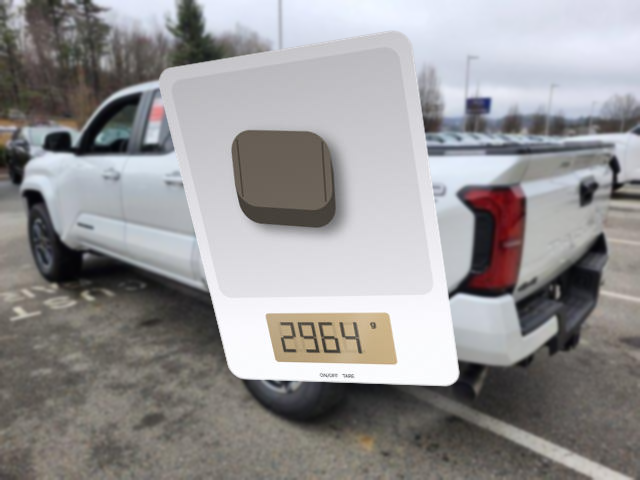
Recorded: 2964 g
